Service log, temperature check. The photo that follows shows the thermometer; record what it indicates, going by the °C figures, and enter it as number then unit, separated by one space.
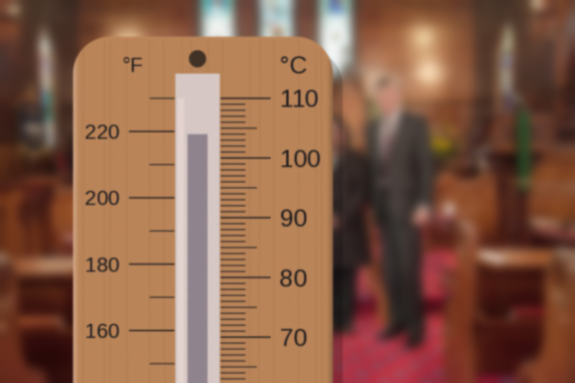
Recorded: 104 °C
